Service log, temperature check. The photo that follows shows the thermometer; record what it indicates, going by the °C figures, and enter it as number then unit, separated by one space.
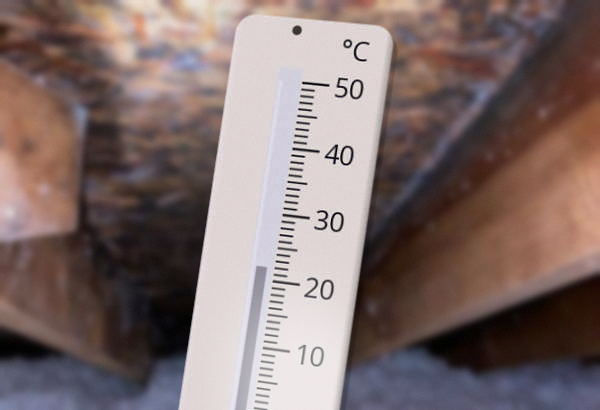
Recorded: 22 °C
